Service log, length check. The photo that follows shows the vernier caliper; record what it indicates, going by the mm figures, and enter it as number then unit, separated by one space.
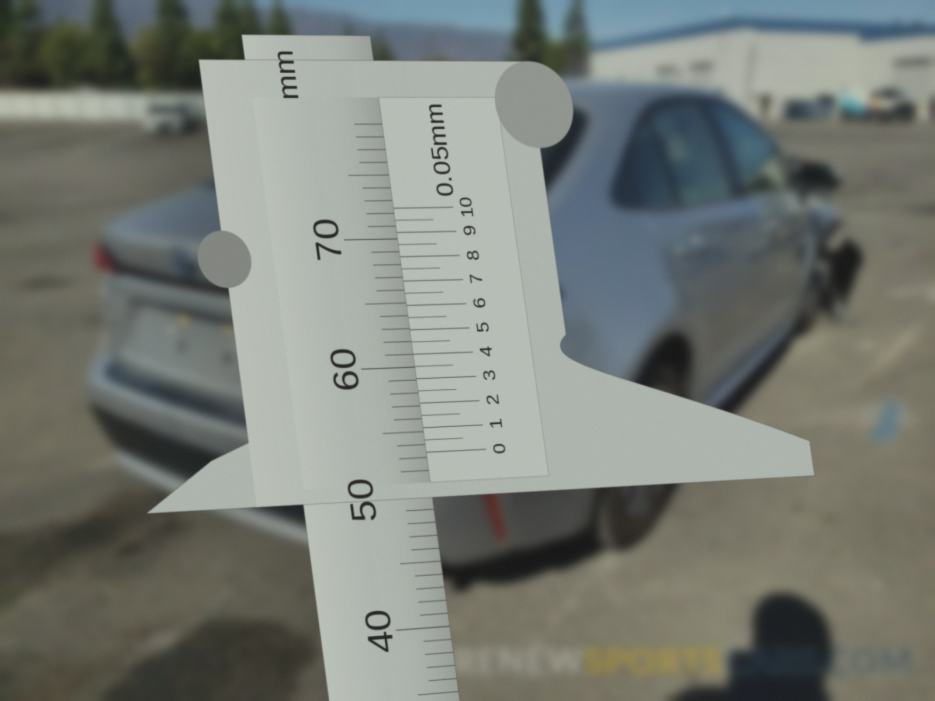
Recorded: 53.4 mm
